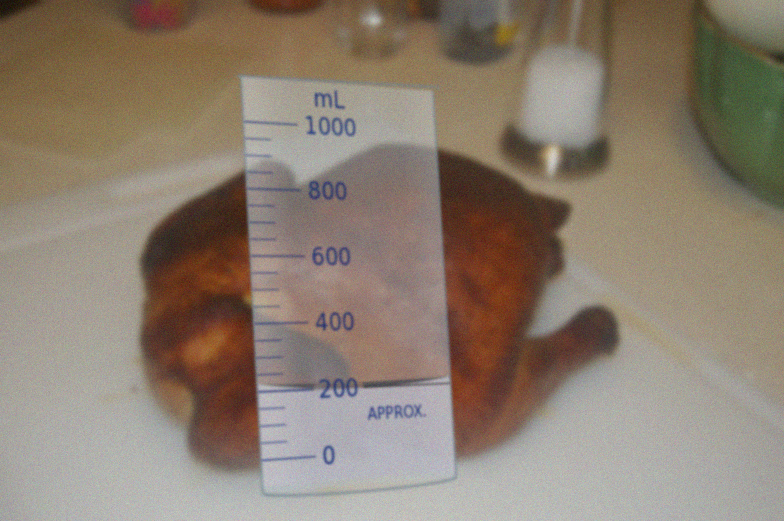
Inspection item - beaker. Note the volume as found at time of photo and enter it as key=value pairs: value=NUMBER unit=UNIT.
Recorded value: value=200 unit=mL
